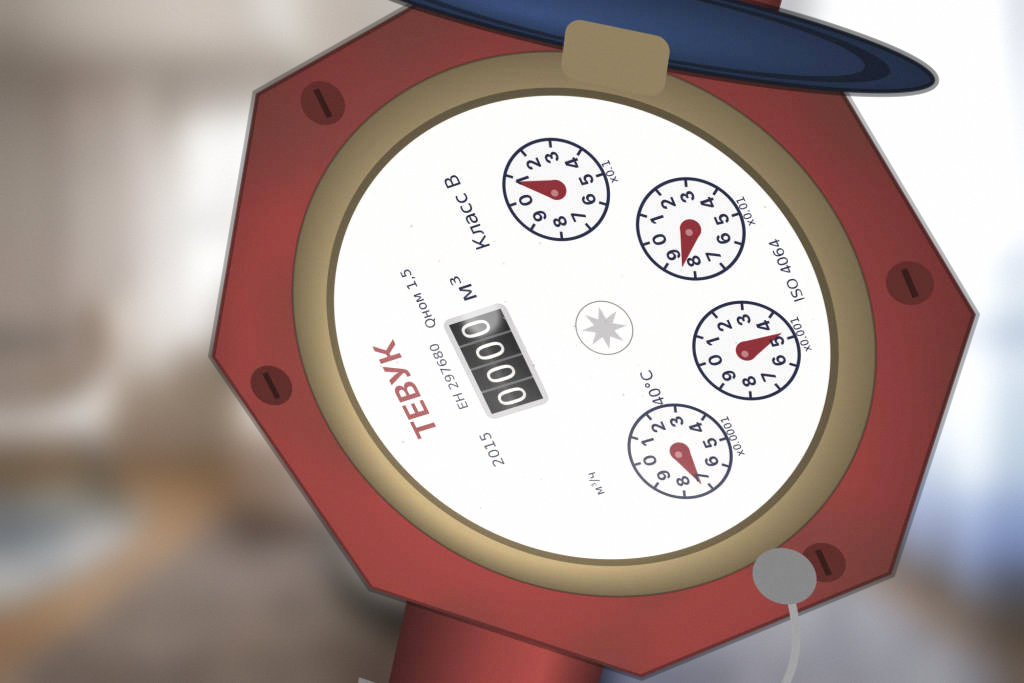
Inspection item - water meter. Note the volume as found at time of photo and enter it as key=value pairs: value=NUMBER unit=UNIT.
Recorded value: value=0.0847 unit=m³
